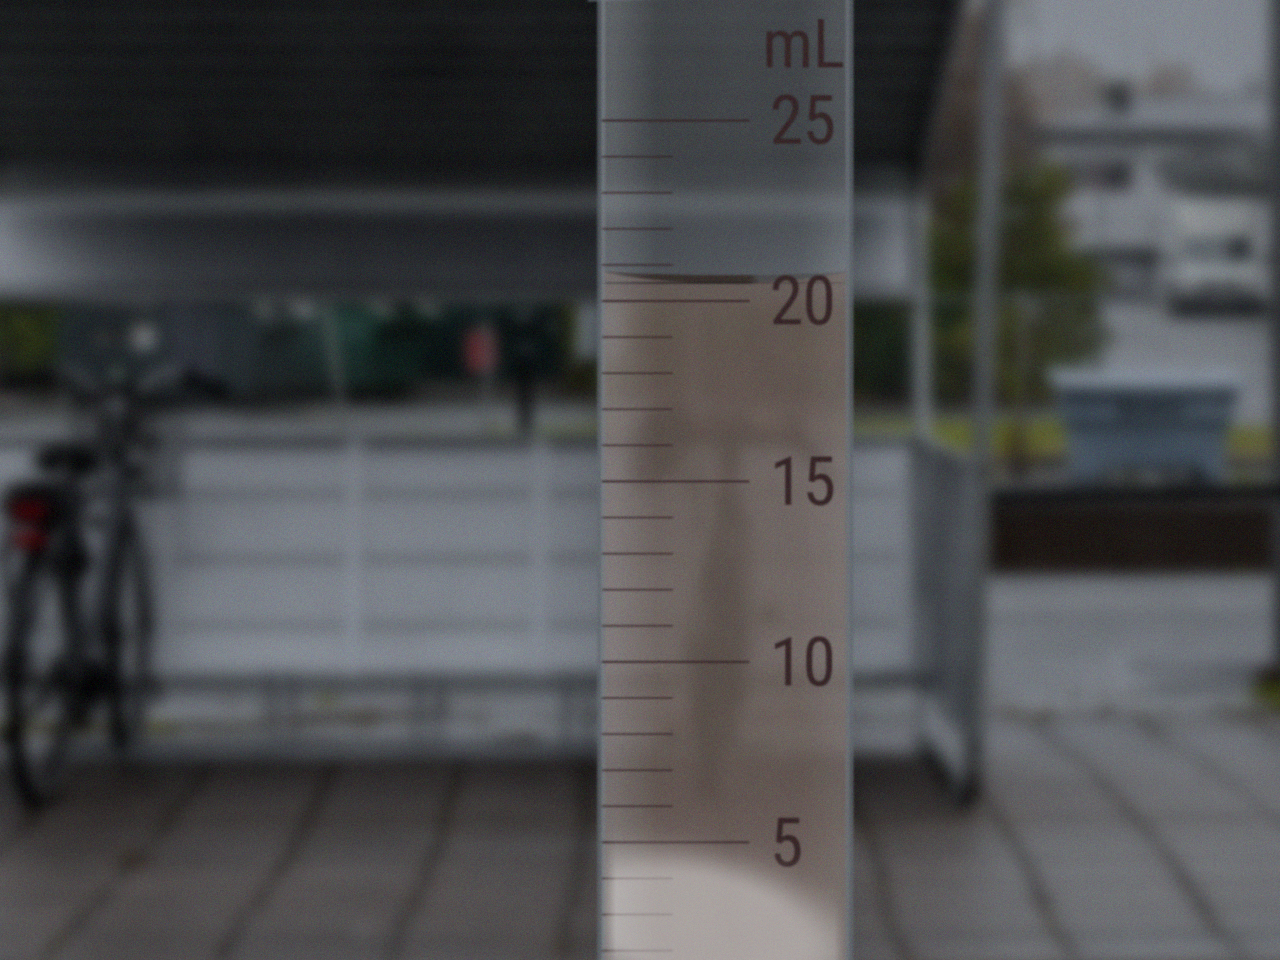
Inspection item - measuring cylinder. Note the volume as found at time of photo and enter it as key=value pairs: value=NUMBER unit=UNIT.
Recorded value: value=20.5 unit=mL
